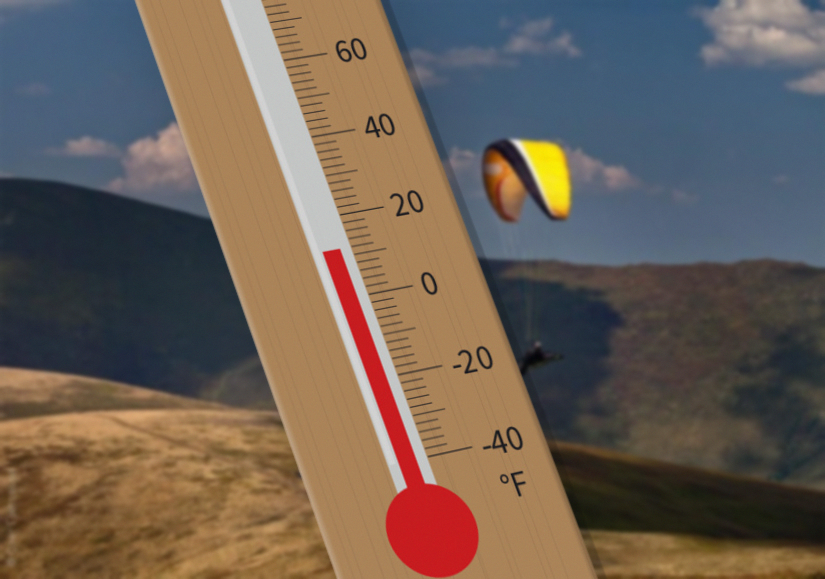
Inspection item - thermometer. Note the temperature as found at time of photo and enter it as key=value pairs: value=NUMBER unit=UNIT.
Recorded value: value=12 unit=°F
